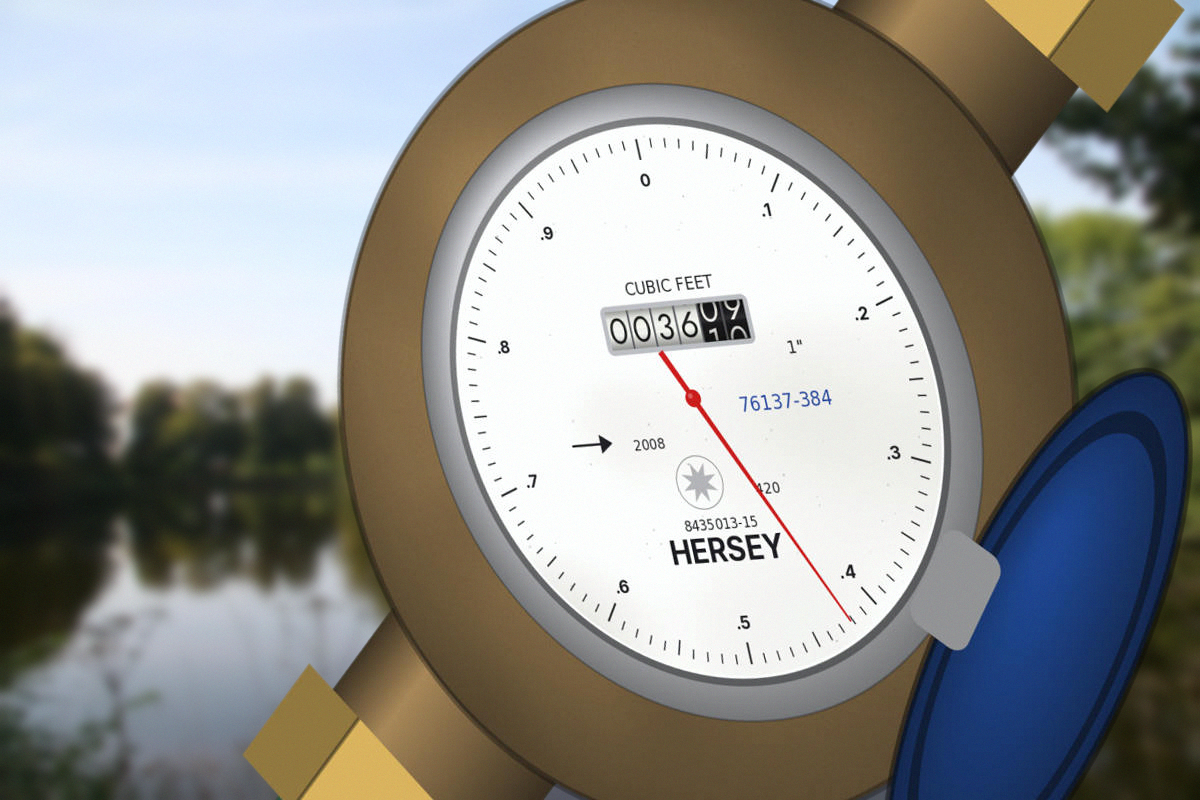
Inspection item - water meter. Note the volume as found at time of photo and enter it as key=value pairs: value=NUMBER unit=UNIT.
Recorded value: value=3609.42 unit=ft³
